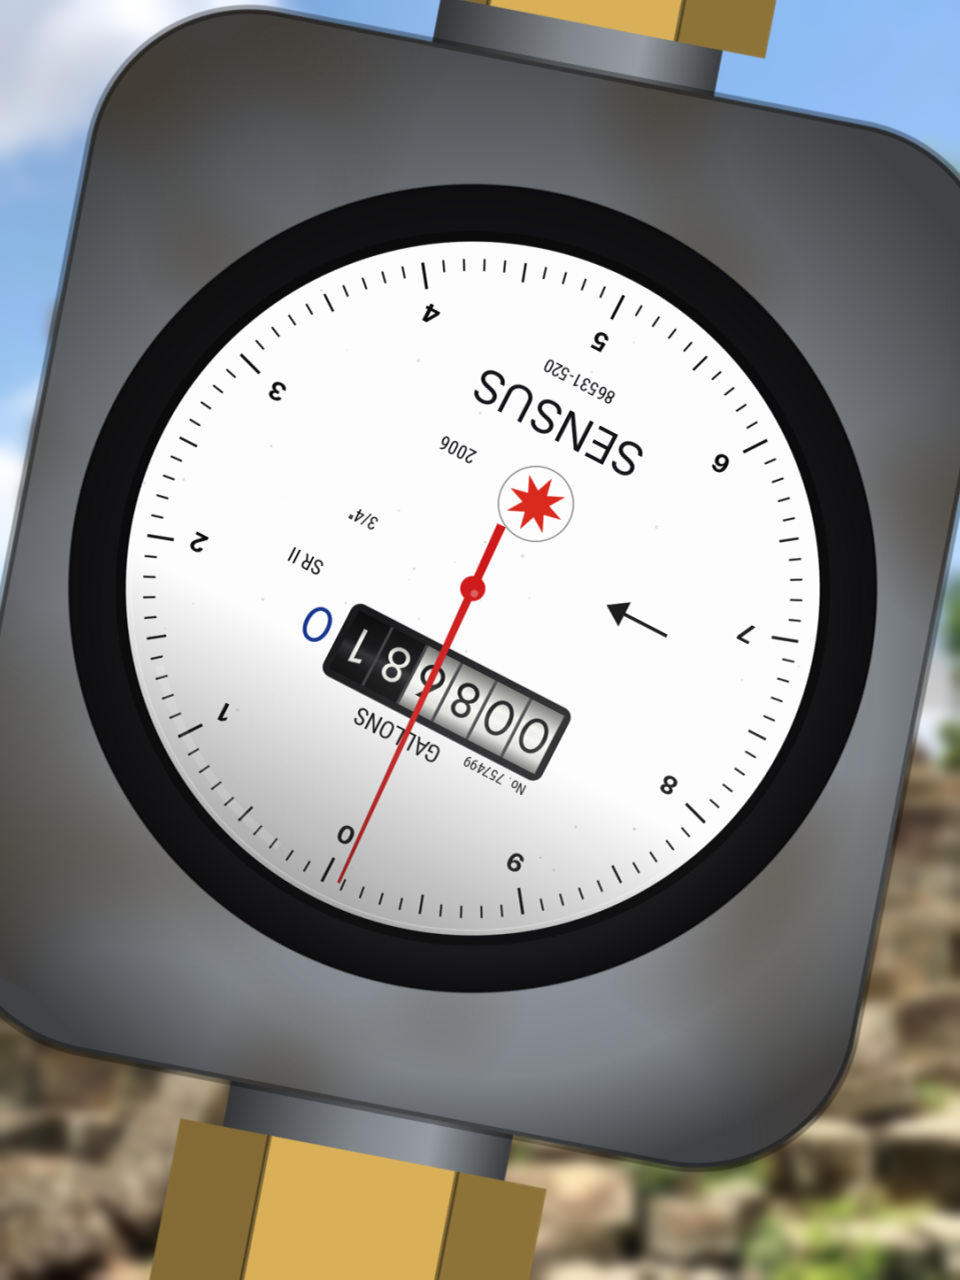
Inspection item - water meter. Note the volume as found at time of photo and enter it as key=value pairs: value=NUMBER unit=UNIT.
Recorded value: value=86809.9 unit=gal
